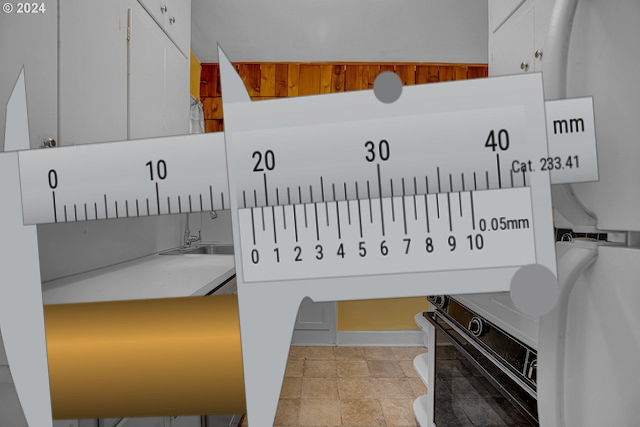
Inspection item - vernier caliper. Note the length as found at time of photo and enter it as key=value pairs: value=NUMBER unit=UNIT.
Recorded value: value=18.6 unit=mm
